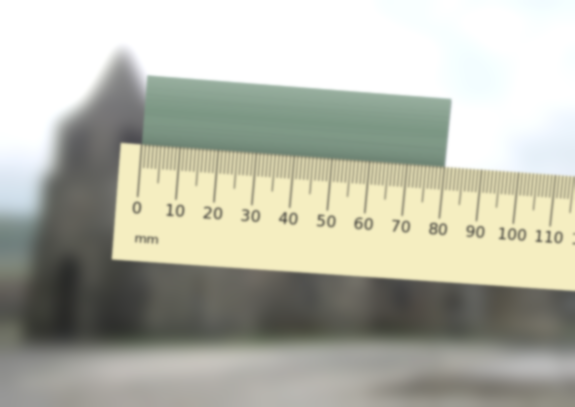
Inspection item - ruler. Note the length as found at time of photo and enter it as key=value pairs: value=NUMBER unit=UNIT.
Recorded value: value=80 unit=mm
